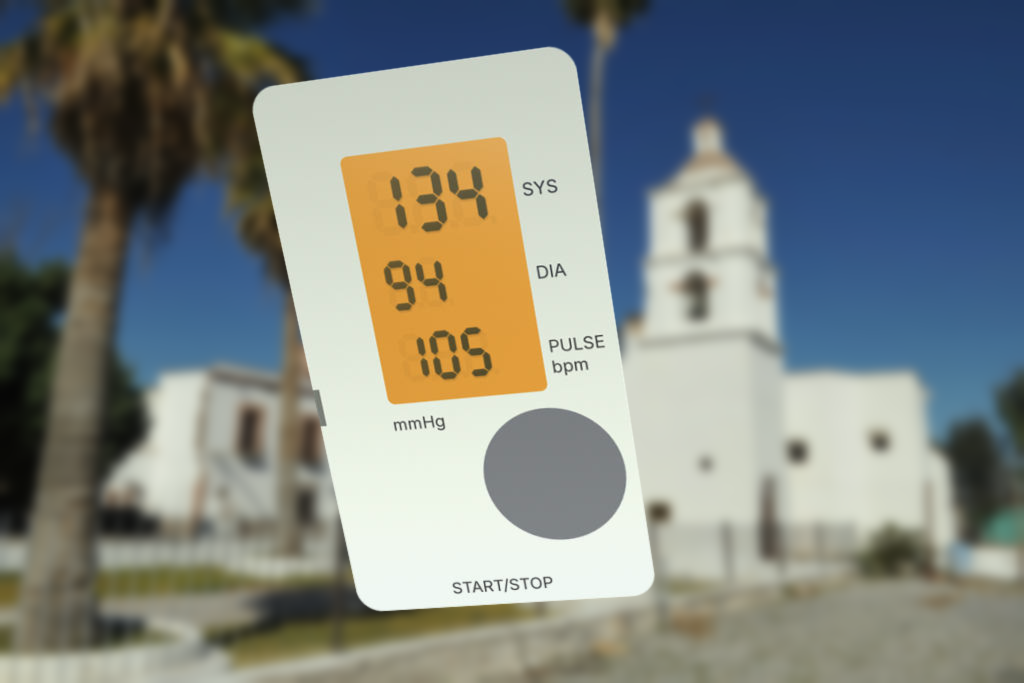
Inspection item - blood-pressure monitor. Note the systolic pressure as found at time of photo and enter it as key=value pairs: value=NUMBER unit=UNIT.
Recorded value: value=134 unit=mmHg
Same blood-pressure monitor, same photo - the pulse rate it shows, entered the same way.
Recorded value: value=105 unit=bpm
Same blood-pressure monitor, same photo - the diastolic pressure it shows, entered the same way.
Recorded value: value=94 unit=mmHg
